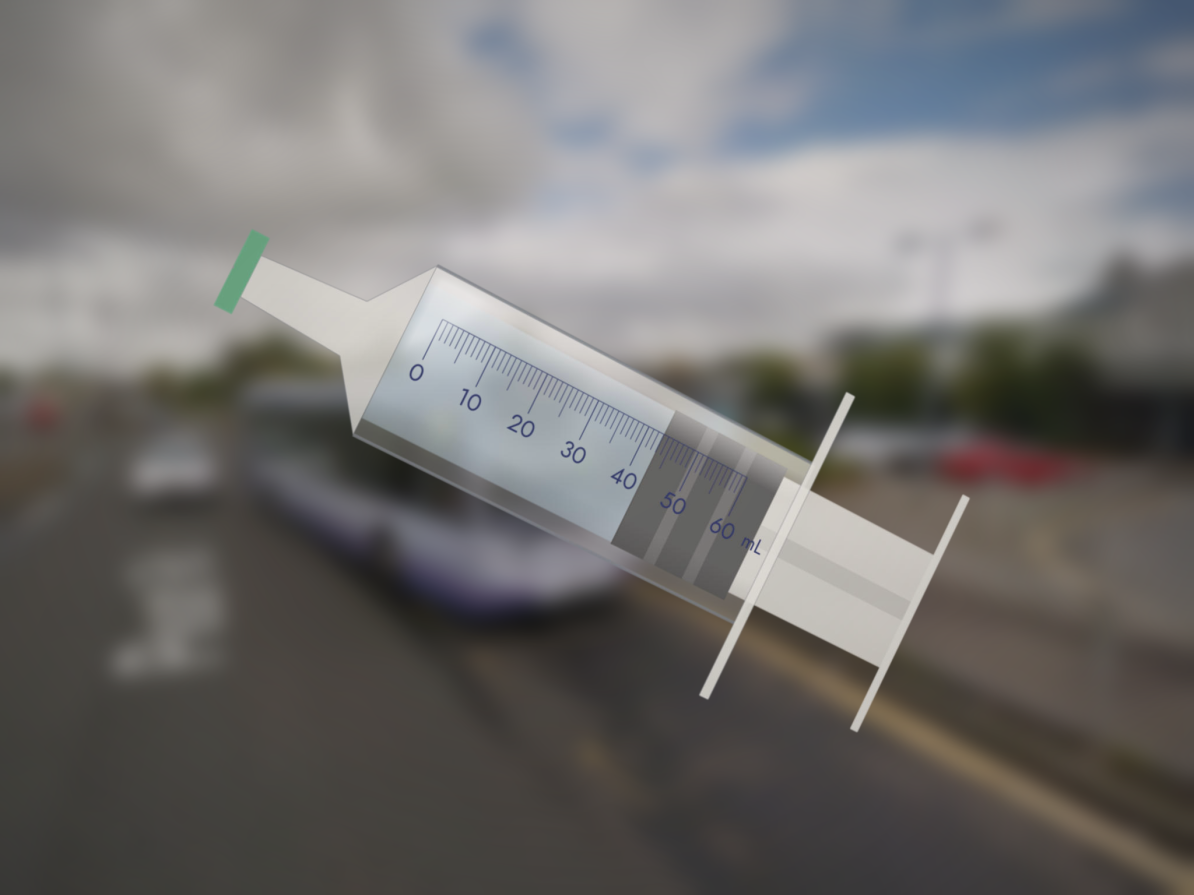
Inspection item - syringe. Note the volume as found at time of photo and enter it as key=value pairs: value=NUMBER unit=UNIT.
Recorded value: value=43 unit=mL
